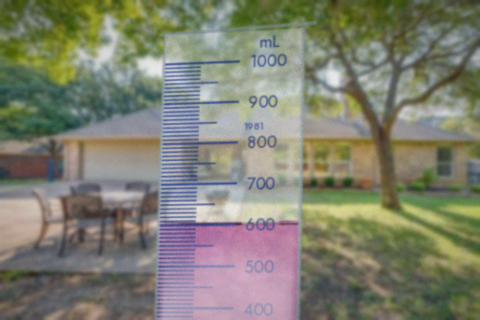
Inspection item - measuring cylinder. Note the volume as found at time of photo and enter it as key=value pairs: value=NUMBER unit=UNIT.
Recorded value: value=600 unit=mL
